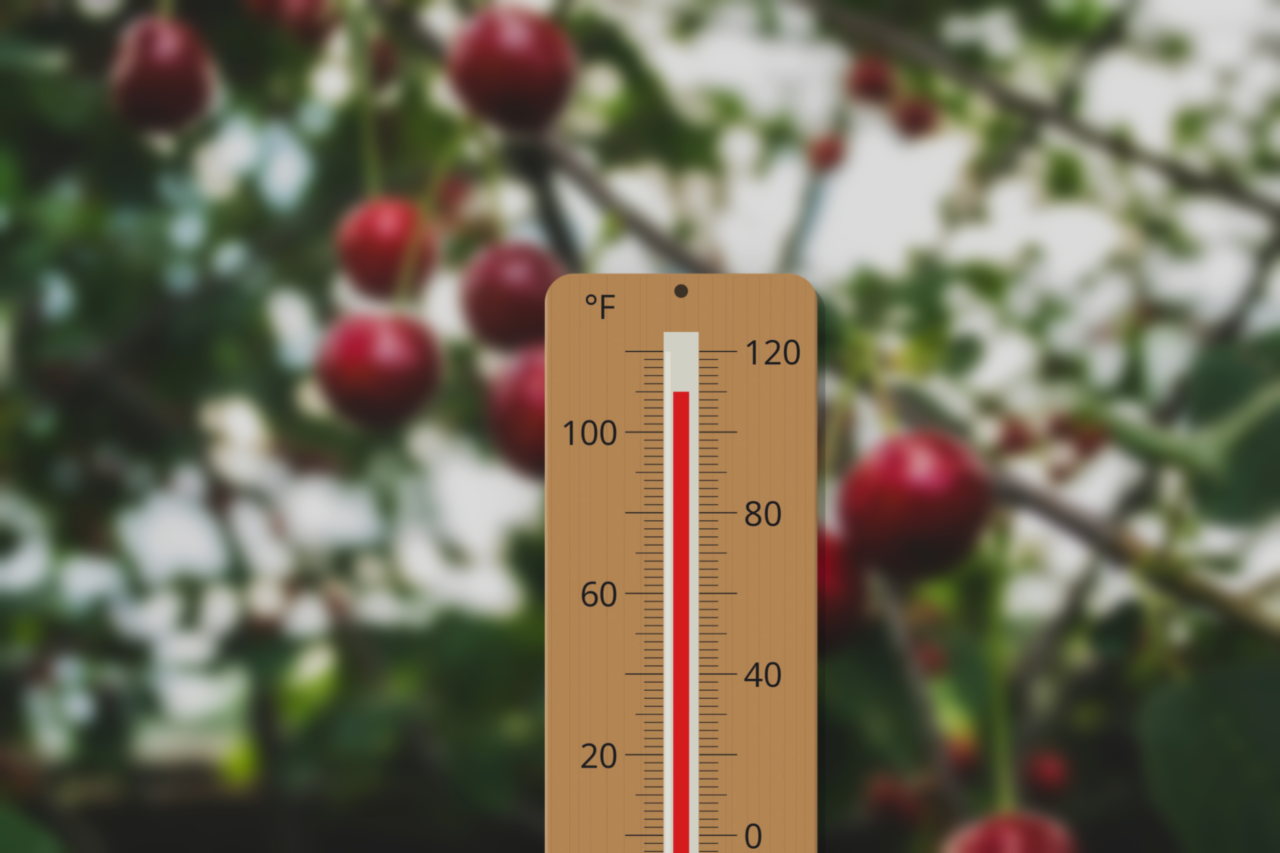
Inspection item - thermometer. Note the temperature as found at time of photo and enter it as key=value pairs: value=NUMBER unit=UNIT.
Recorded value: value=110 unit=°F
